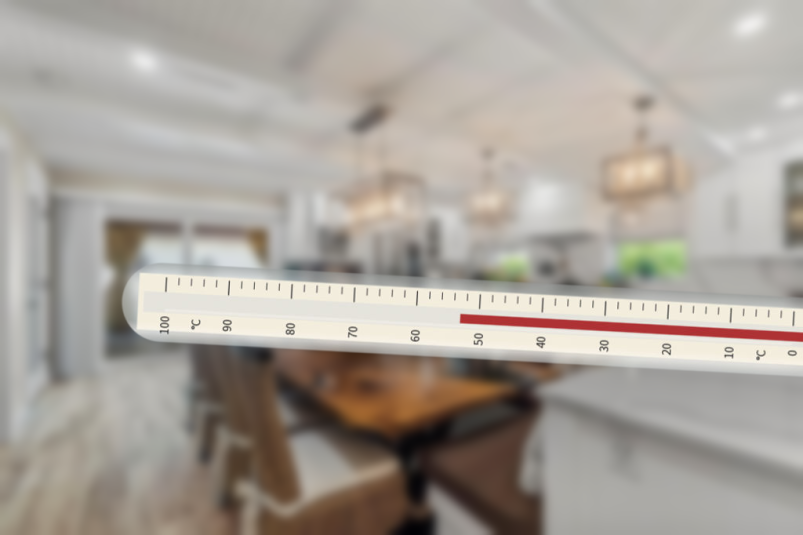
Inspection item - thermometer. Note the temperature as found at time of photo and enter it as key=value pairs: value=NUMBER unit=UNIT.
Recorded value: value=53 unit=°C
